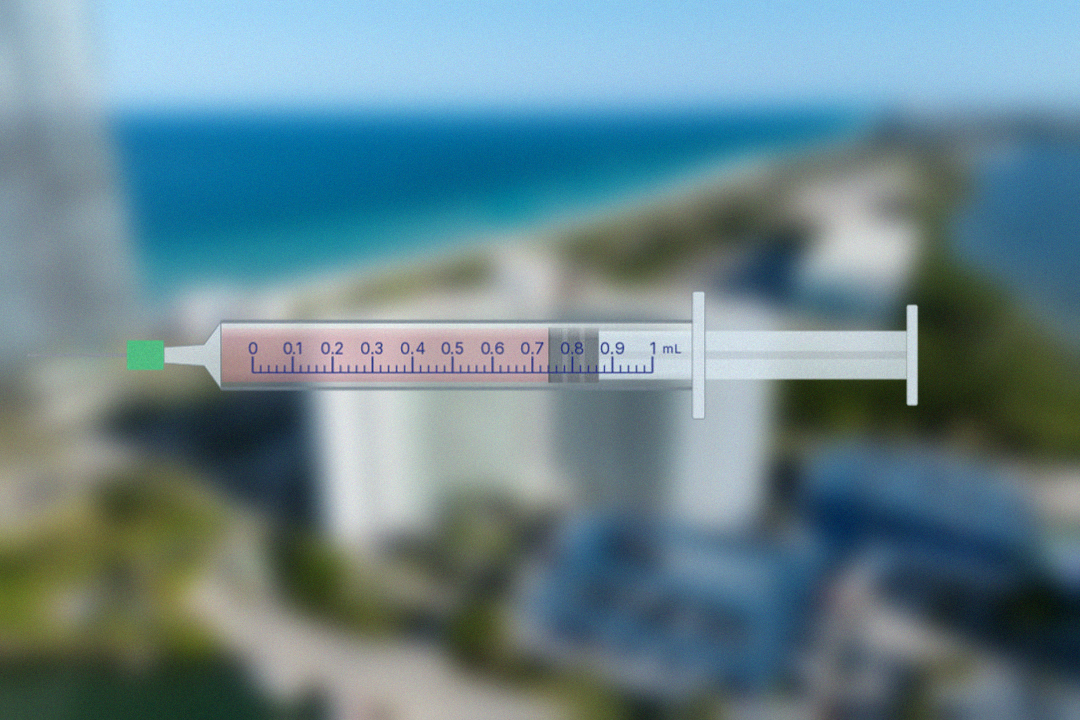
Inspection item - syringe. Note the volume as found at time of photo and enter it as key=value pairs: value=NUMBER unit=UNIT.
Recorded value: value=0.74 unit=mL
